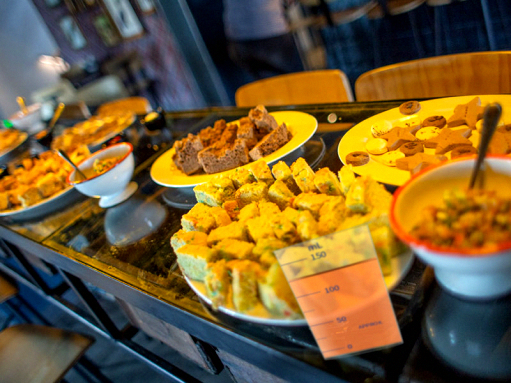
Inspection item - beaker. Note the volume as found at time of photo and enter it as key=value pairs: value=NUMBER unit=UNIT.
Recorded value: value=125 unit=mL
